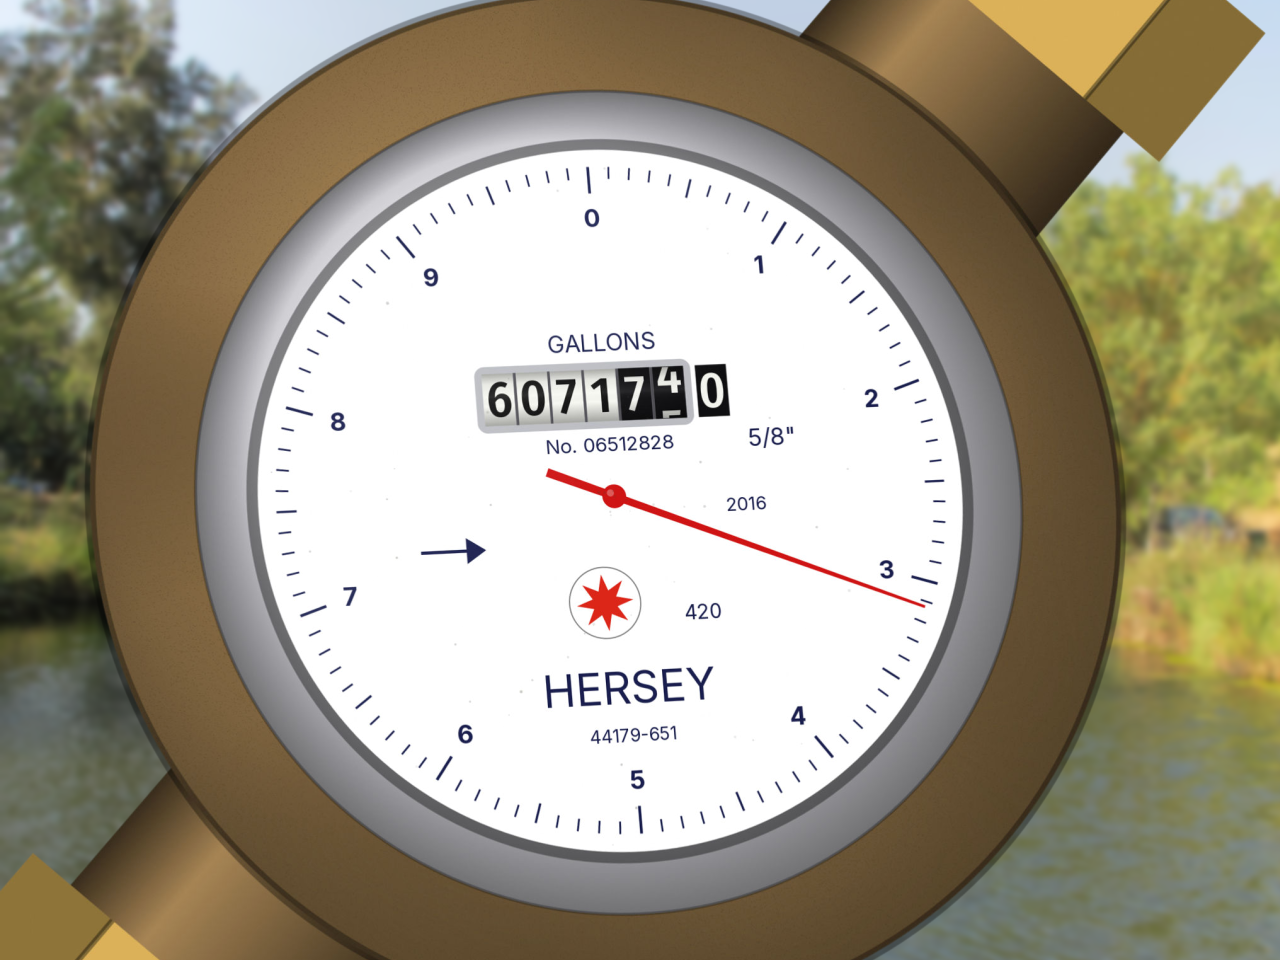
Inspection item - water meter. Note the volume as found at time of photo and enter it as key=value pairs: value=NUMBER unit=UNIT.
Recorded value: value=6071743.1 unit=gal
